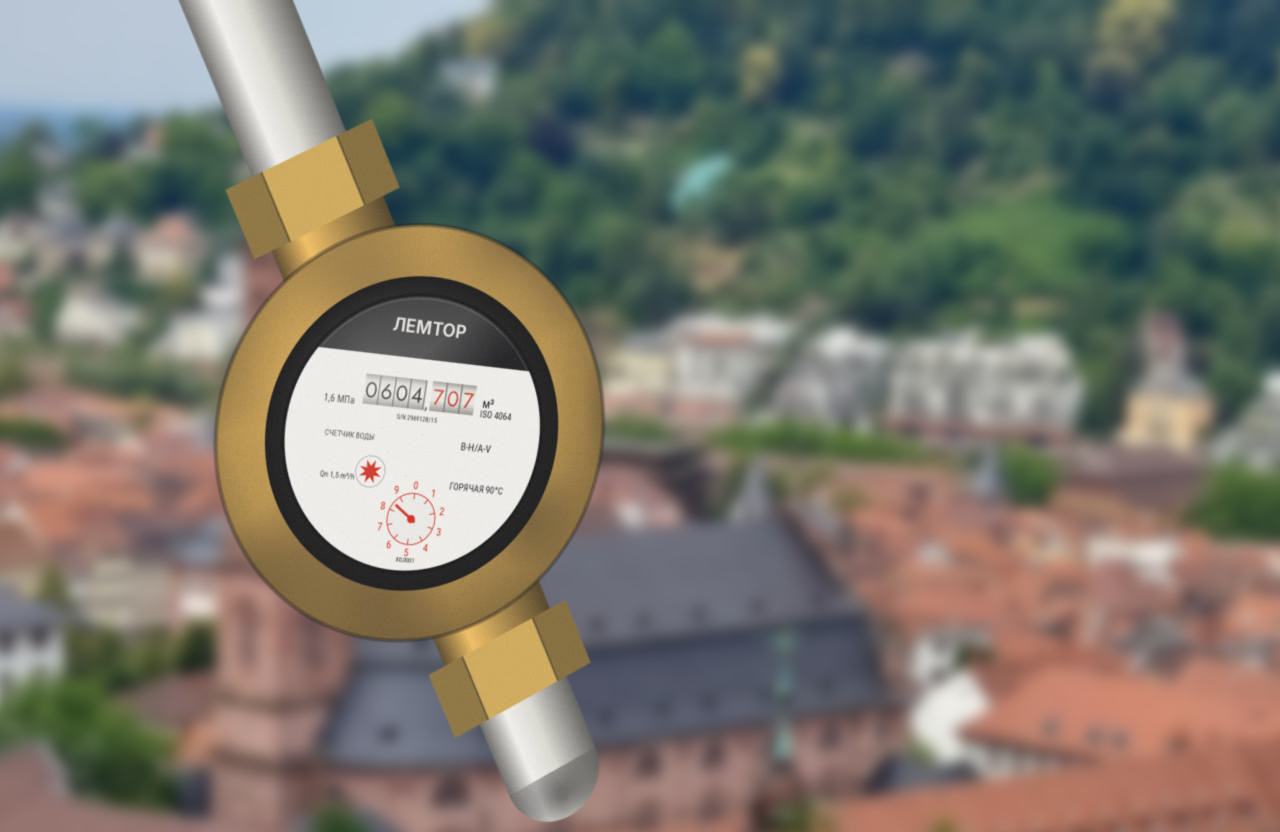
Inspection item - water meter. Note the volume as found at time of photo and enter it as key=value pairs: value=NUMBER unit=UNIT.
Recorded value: value=604.7078 unit=m³
